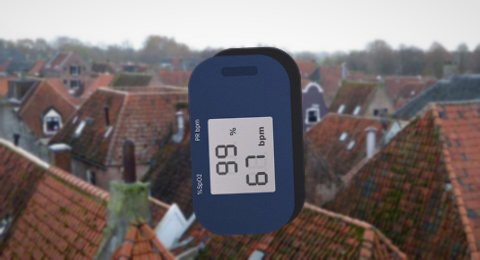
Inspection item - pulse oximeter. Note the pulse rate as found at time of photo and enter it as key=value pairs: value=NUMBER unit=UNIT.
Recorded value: value=67 unit=bpm
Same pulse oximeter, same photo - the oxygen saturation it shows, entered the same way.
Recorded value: value=99 unit=%
